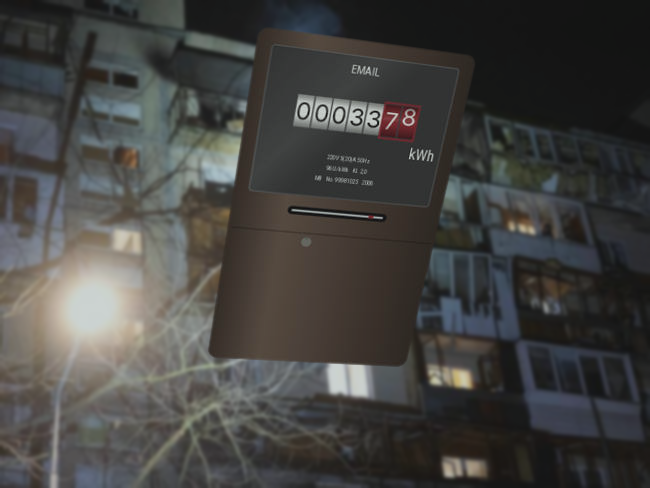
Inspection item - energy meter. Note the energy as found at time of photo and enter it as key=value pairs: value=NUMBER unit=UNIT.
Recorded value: value=33.78 unit=kWh
